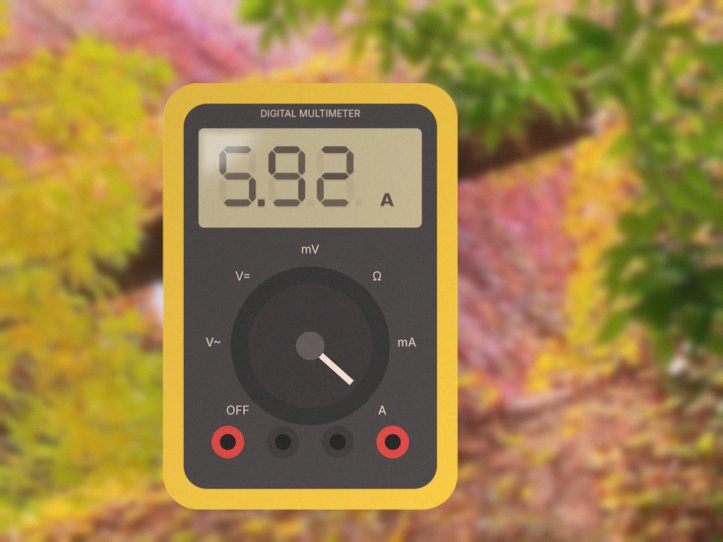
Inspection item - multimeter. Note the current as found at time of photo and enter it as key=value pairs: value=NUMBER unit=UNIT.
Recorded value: value=5.92 unit=A
